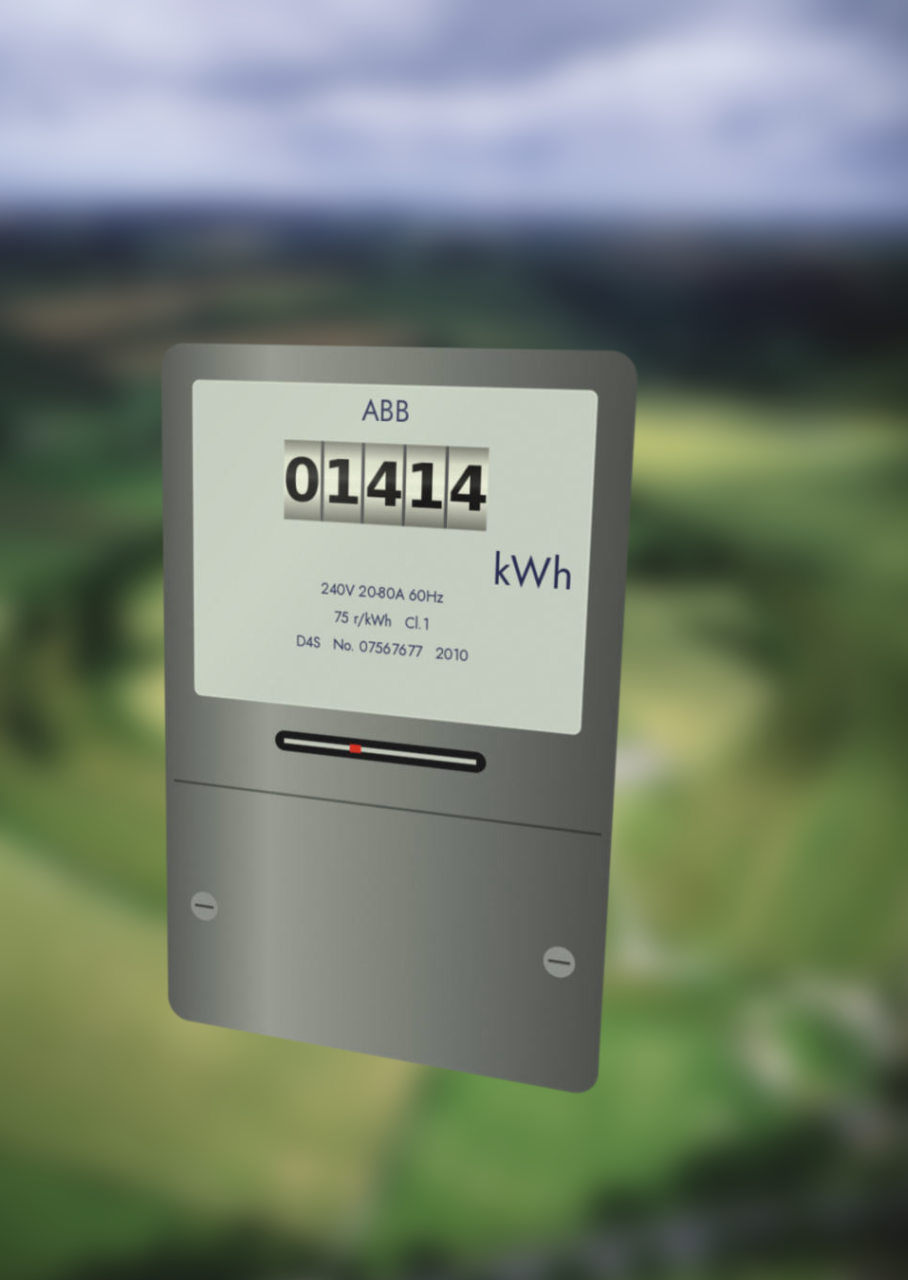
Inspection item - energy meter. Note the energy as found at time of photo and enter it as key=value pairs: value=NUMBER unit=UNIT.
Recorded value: value=1414 unit=kWh
